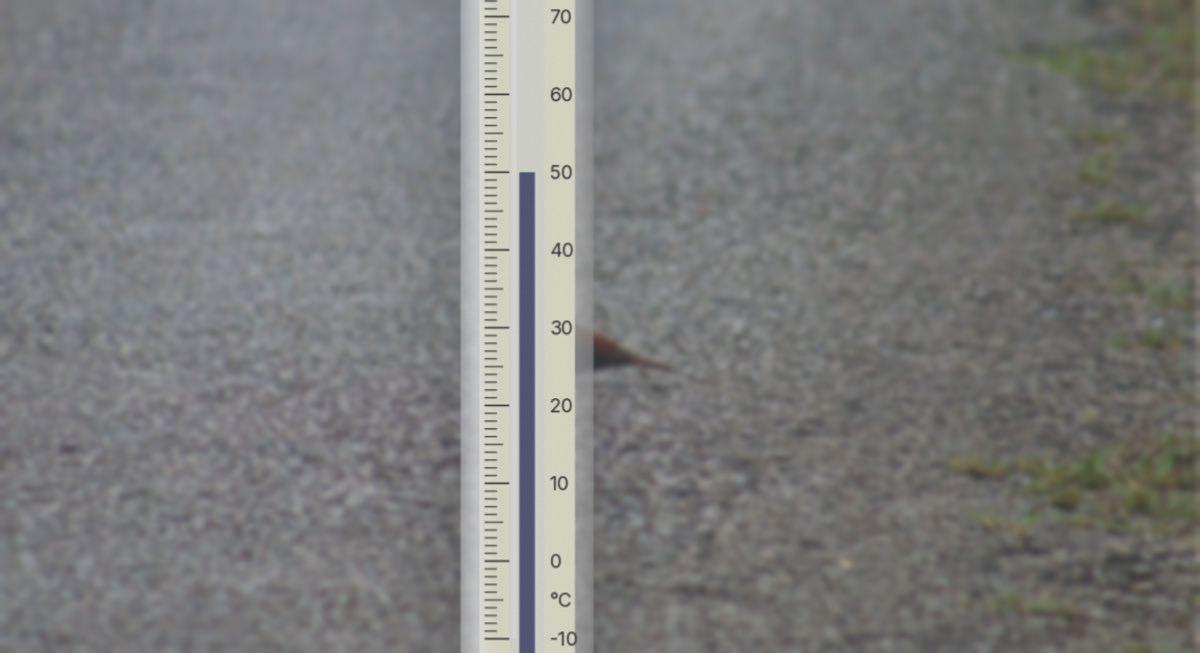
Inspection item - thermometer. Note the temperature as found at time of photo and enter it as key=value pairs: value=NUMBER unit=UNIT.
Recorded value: value=50 unit=°C
